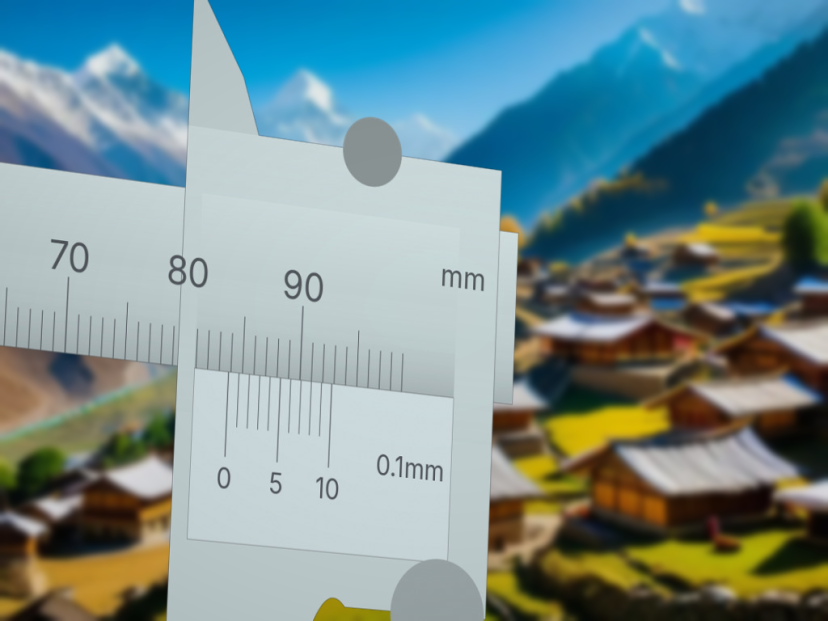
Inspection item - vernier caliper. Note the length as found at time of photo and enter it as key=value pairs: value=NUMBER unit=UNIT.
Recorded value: value=83.8 unit=mm
